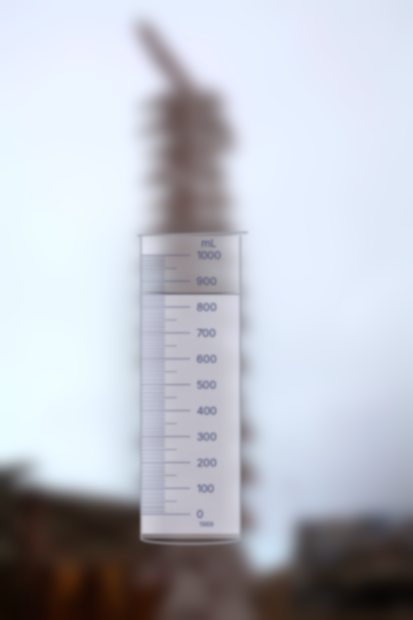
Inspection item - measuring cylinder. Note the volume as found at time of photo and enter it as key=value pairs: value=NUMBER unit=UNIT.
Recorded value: value=850 unit=mL
